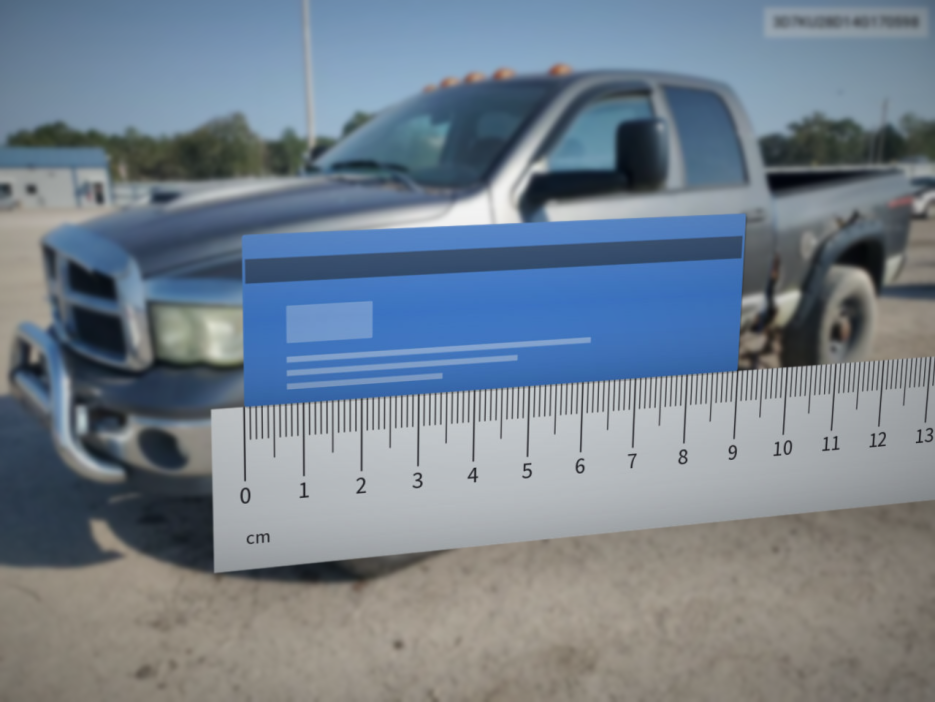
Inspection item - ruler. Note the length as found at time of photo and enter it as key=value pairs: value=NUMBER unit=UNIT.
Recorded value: value=9 unit=cm
